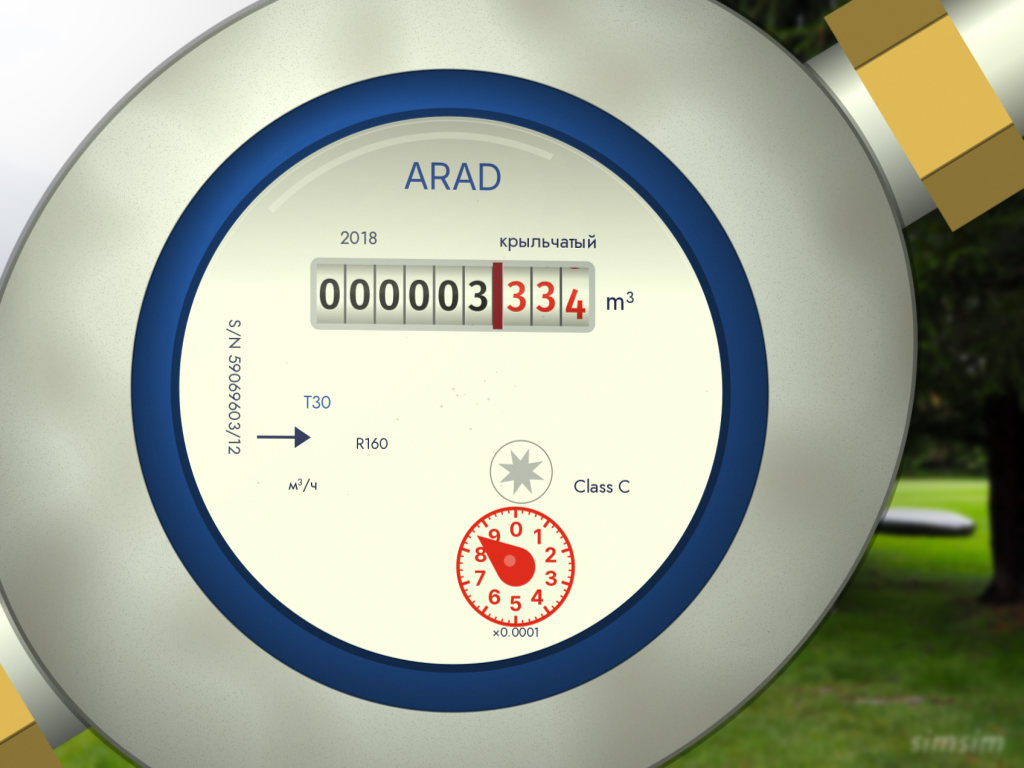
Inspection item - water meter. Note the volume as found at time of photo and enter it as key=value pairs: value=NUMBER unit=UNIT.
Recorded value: value=3.3338 unit=m³
